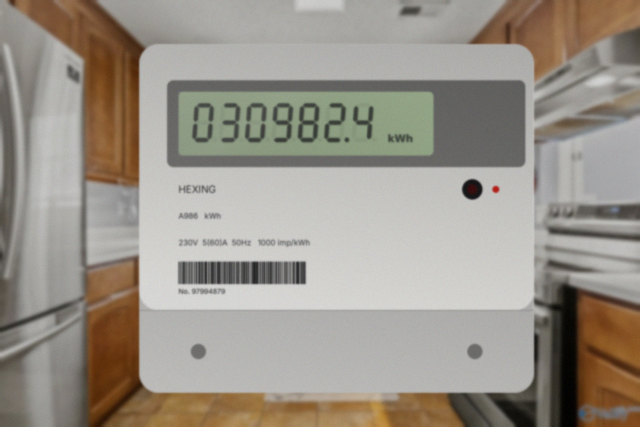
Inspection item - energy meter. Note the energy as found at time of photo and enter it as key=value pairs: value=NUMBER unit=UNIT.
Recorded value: value=30982.4 unit=kWh
